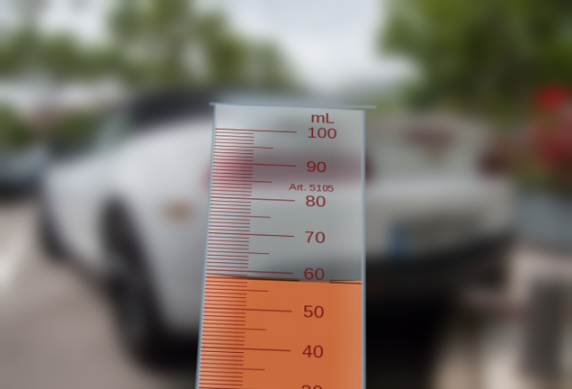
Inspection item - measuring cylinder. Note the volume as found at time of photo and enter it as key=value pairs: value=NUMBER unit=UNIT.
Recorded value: value=58 unit=mL
